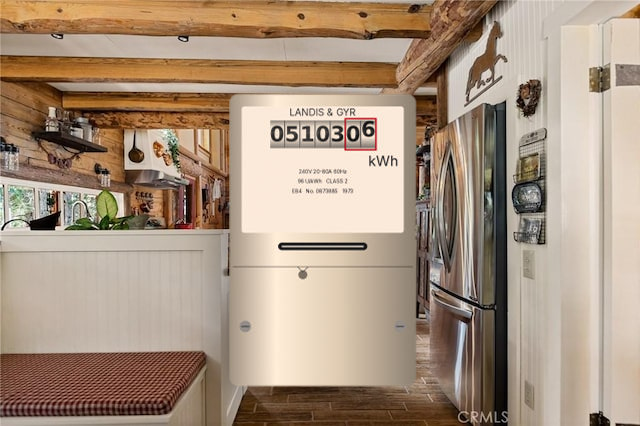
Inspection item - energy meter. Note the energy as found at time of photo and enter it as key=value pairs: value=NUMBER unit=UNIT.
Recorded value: value=5103.06 unit=kWh
